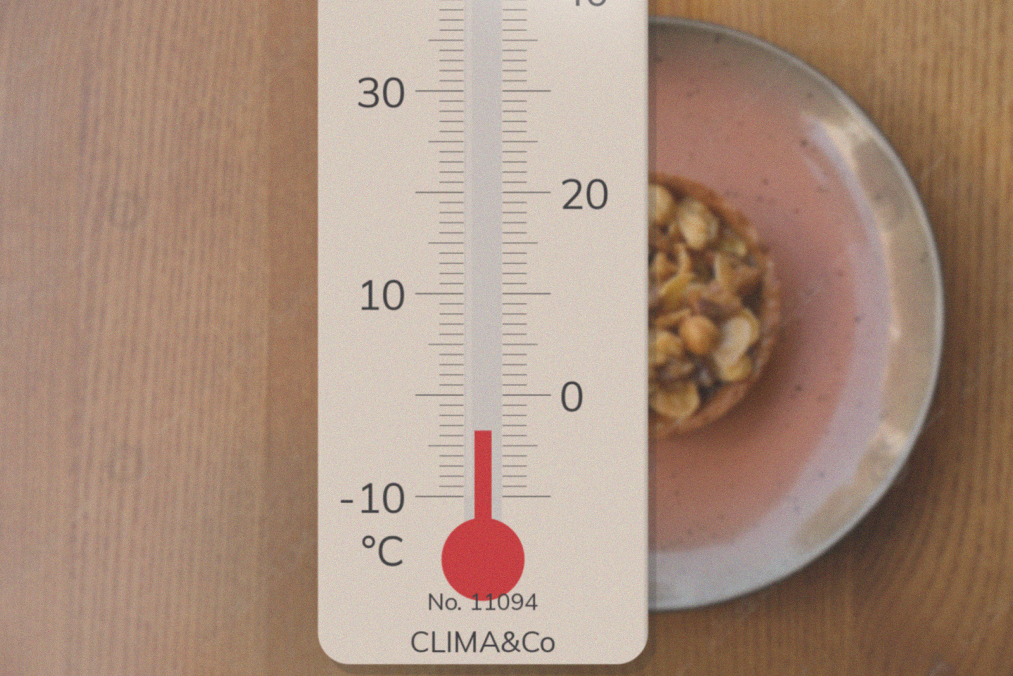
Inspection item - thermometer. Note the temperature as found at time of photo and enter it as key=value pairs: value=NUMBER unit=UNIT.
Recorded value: value=-3.5 unit=°C
